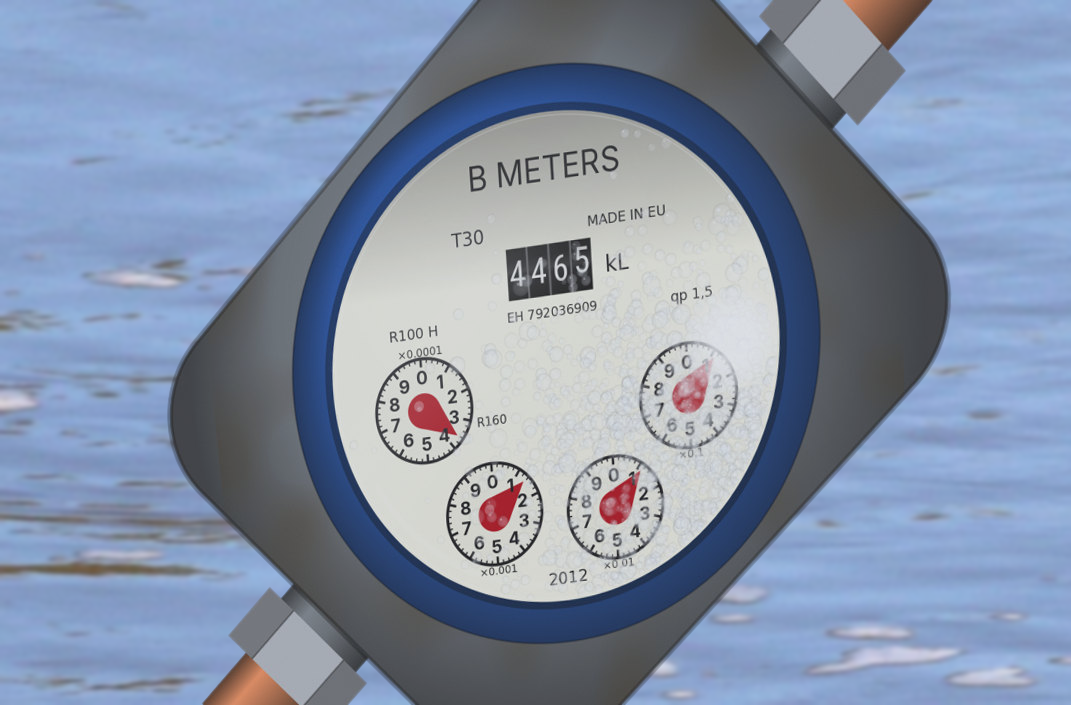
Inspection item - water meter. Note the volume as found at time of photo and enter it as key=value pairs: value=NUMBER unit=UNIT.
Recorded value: value=4465.1113 unit=kL
